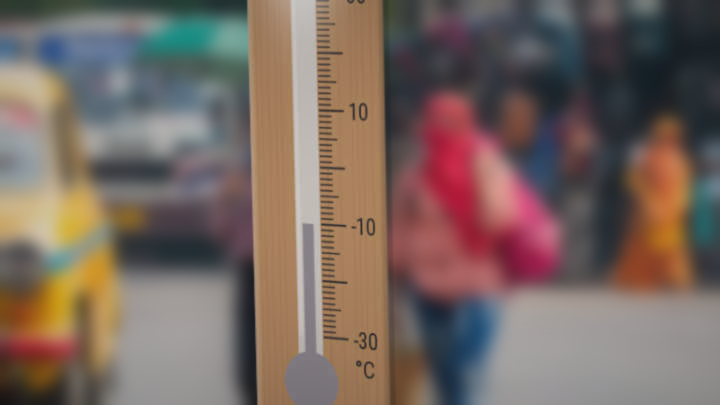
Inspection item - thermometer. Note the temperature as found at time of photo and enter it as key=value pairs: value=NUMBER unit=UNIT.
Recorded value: value=-10 unit=°C
